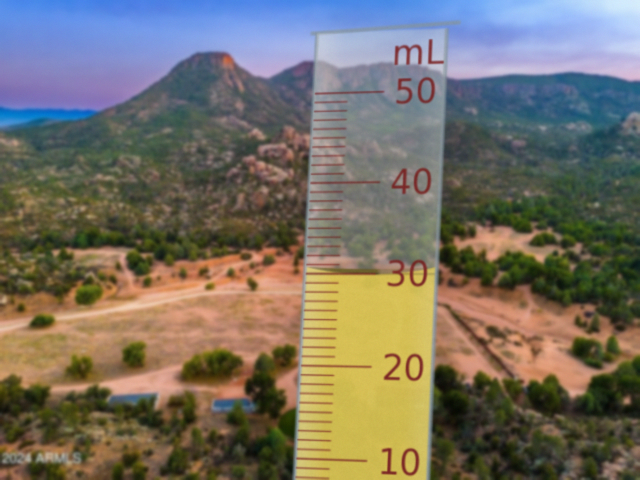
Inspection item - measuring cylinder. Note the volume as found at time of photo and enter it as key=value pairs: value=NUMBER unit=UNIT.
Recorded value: value=30 unit=mL
